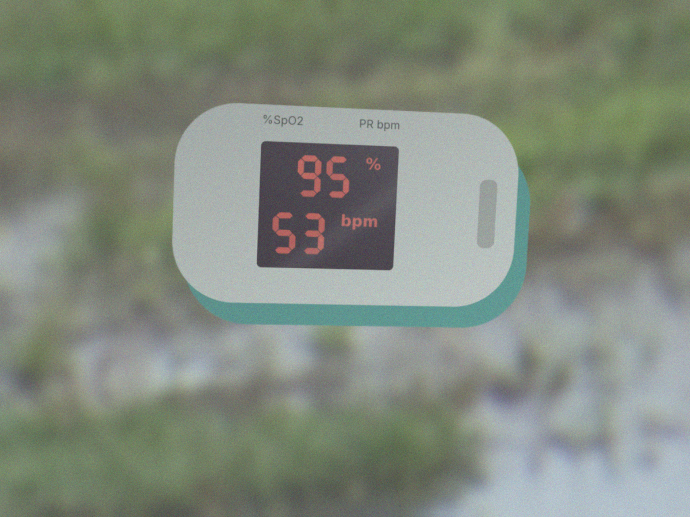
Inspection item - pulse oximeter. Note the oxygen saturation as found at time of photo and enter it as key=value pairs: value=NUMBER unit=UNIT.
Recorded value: value=95 unit=%
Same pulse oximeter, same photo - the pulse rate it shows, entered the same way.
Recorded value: value=53 unit=bpm
